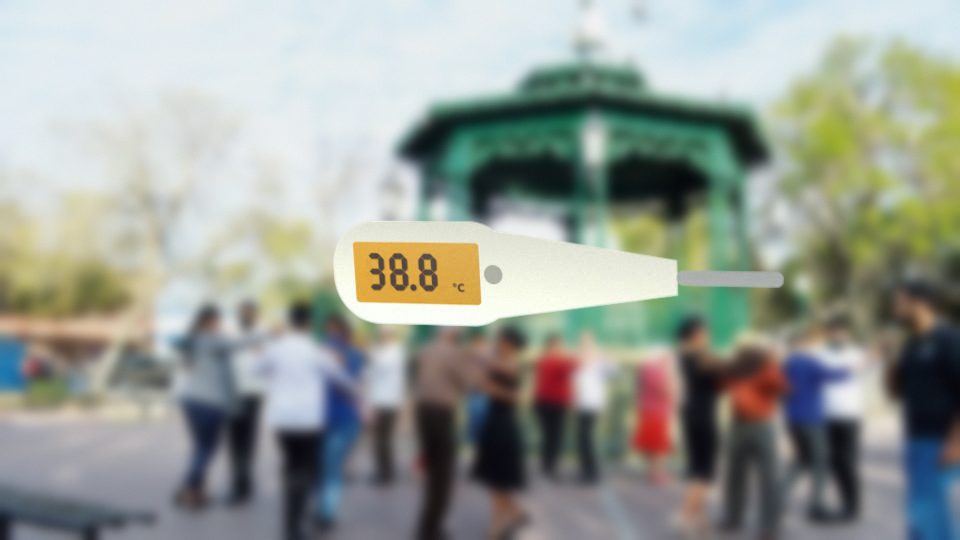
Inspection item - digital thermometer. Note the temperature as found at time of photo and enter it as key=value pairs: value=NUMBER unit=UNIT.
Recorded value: value=38.8 unit=°C
